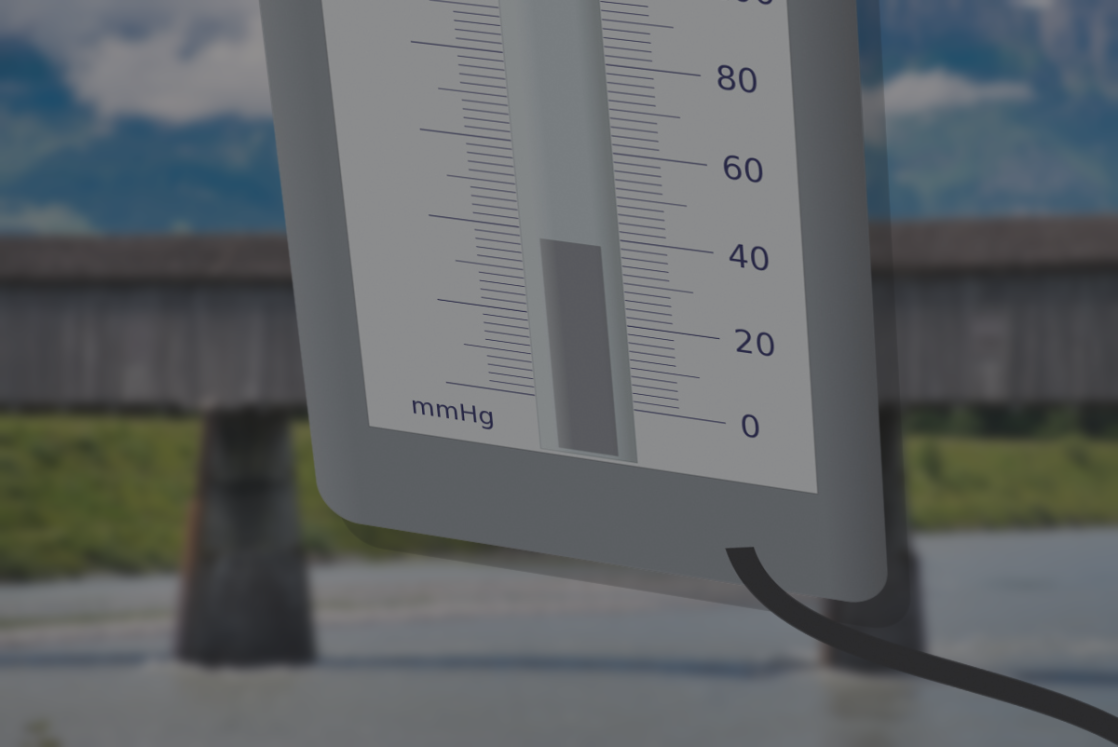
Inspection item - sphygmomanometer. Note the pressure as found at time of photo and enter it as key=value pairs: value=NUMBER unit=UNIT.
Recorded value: value=38 unit=mmHg
